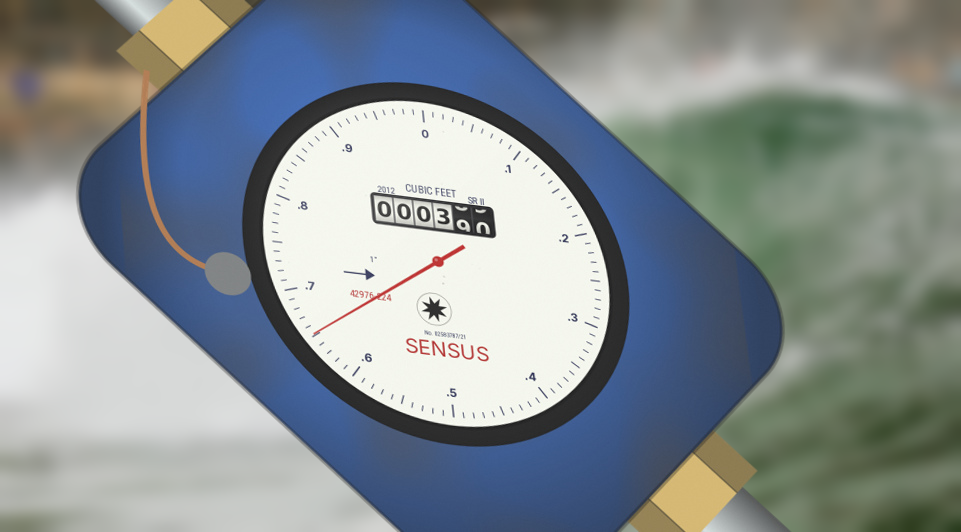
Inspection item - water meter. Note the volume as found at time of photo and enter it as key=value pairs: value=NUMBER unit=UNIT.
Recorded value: value=389.65 unit=ft³
